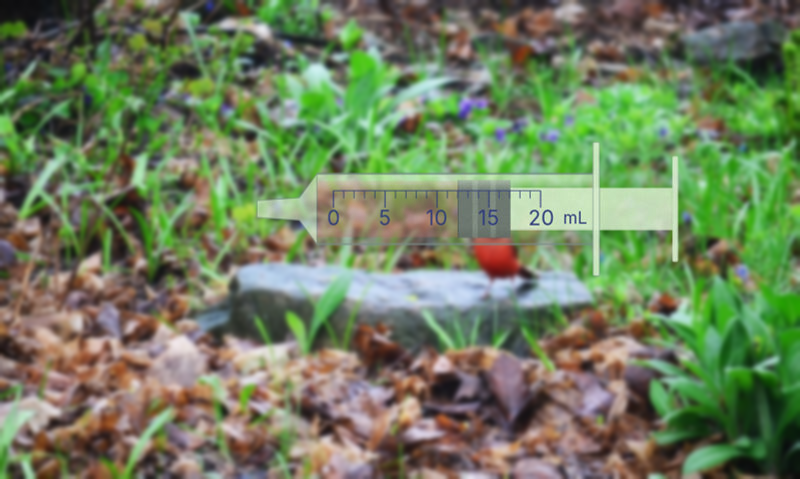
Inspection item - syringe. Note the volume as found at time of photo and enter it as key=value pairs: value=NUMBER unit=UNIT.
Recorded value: value=12 unit=mL
